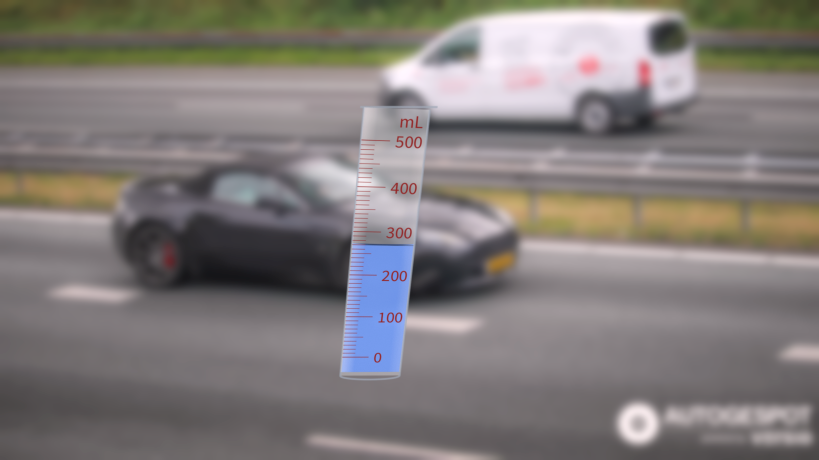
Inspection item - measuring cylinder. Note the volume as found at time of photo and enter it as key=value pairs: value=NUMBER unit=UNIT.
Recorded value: value=270 unit=mL
